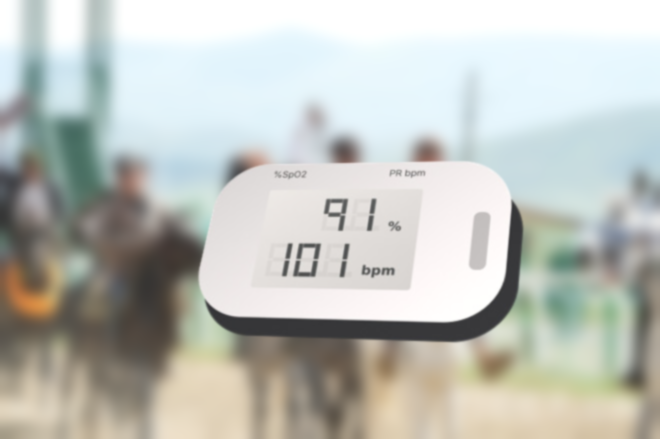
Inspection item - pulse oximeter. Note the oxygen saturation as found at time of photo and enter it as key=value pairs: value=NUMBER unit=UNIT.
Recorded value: value=91 unit=%
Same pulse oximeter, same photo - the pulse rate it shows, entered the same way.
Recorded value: value=101 unit=bpm
